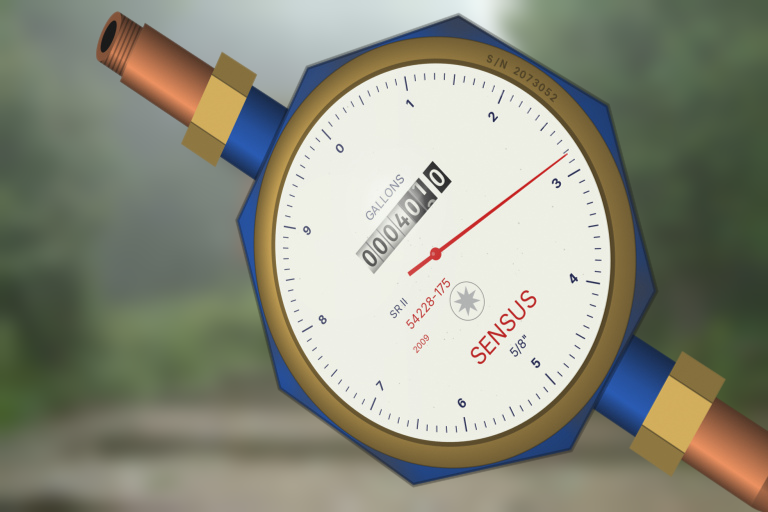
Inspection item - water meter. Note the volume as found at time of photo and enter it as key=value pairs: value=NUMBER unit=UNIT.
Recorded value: value=4012.8 unit=gal
